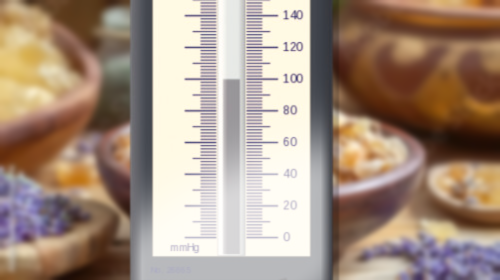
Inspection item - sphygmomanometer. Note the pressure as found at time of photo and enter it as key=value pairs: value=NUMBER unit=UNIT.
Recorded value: value=100 unit=mmHg
